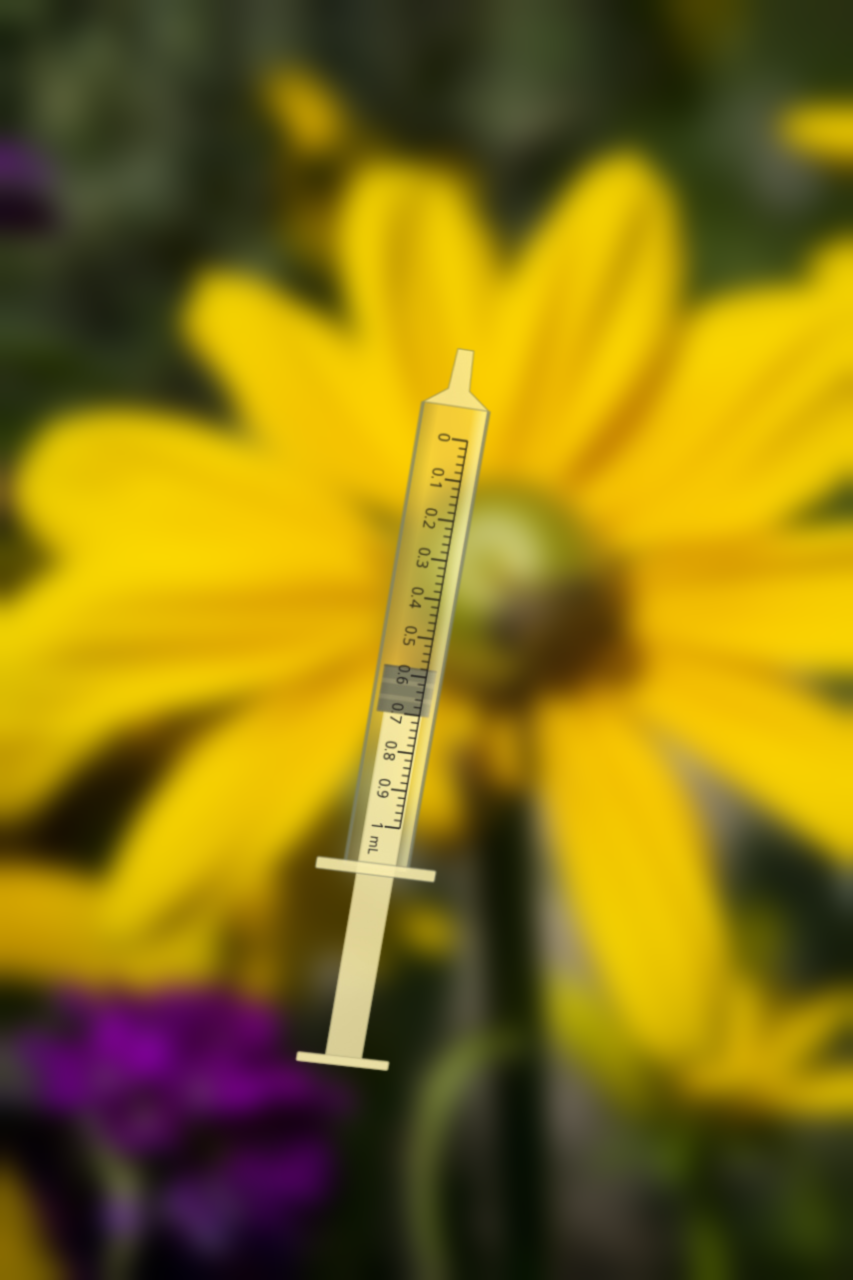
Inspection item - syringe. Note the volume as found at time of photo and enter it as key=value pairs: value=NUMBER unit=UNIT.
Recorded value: value=0.58 unit=mL
